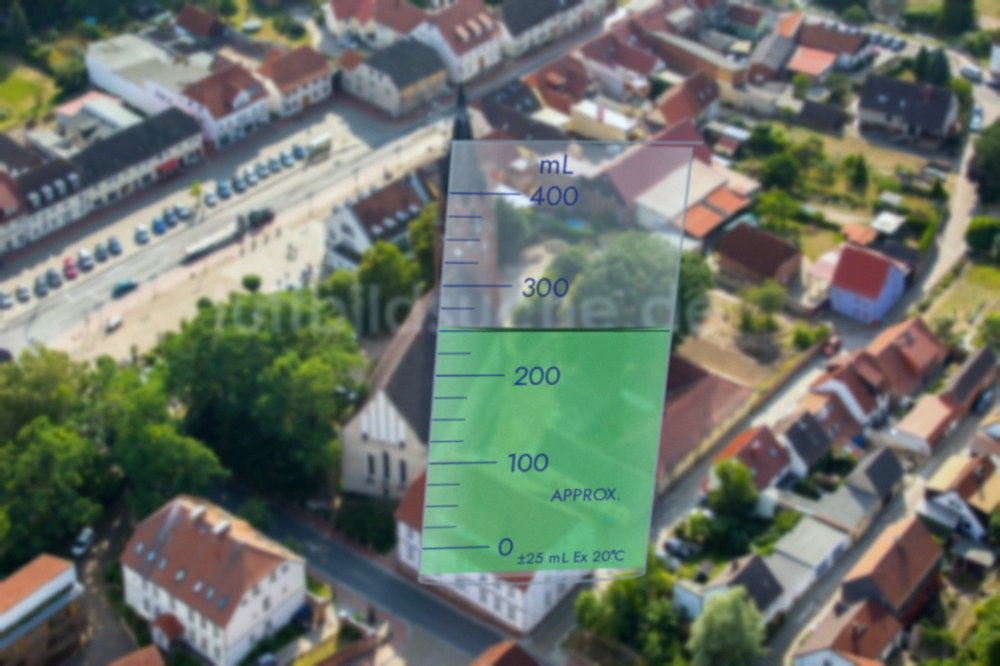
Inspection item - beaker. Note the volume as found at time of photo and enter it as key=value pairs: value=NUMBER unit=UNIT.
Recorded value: value=250 unit=mL
